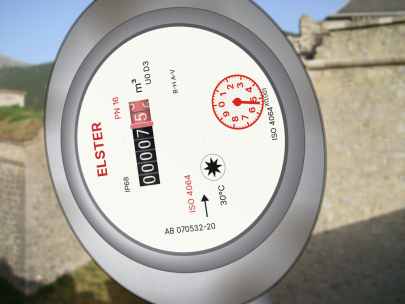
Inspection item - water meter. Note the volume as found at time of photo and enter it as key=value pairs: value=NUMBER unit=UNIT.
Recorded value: value=7.555 unit=m³
